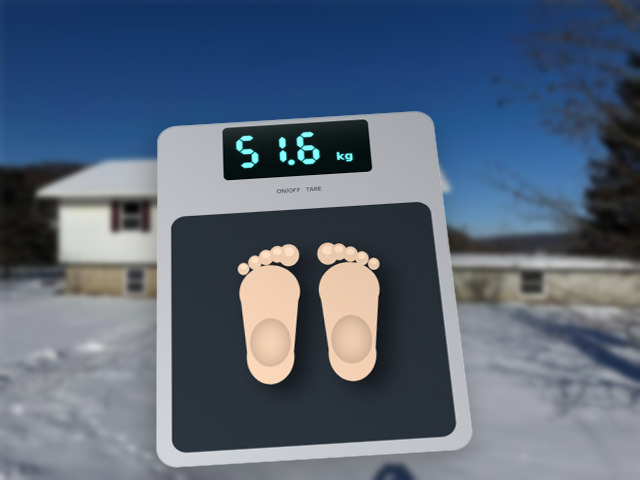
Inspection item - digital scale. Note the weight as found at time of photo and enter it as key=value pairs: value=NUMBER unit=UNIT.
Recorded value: value=51.6 unit=kg
